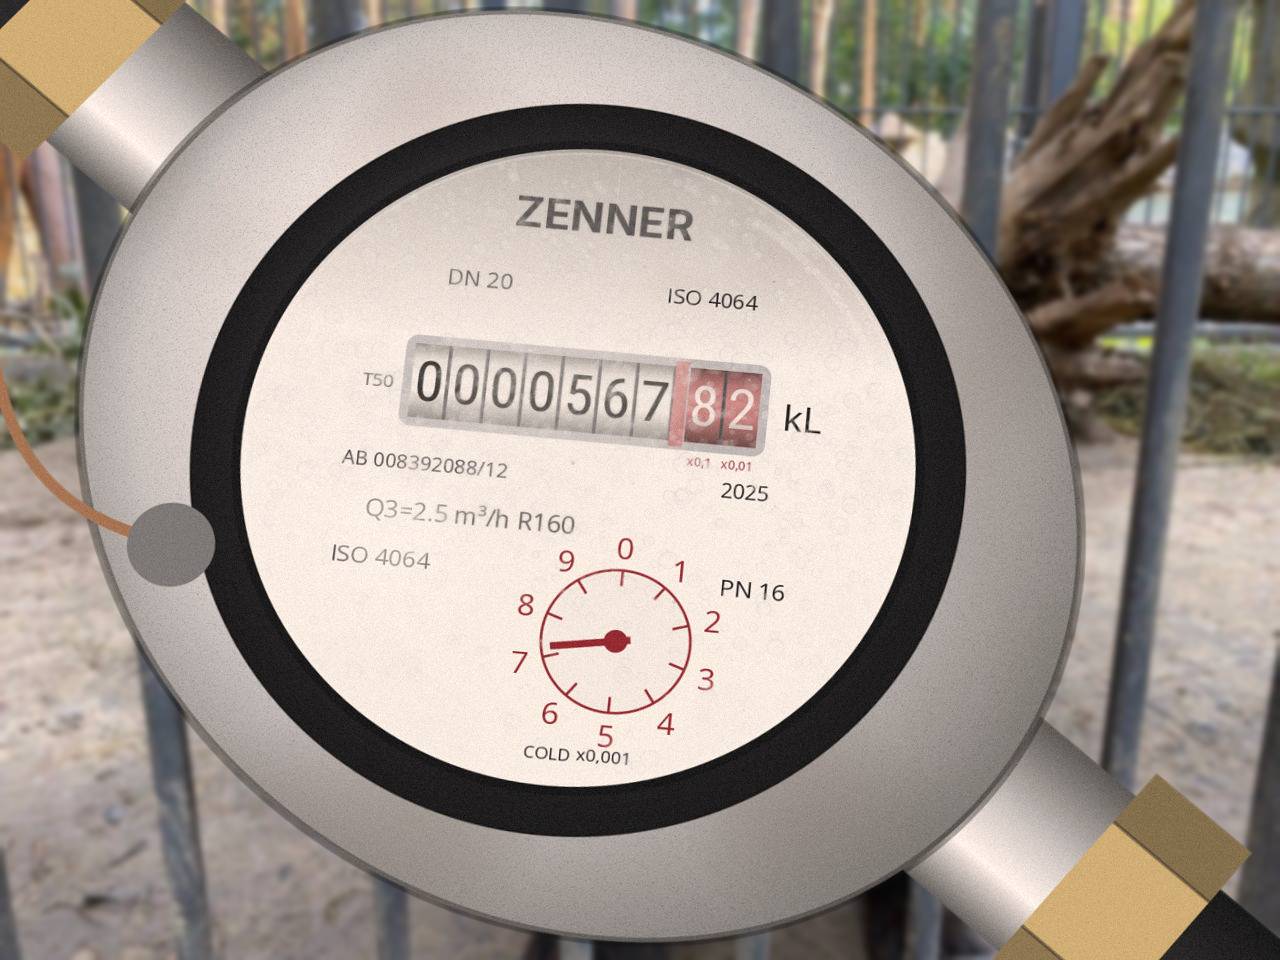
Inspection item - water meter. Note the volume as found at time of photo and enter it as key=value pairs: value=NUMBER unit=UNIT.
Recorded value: value=567.827 unit=kL
